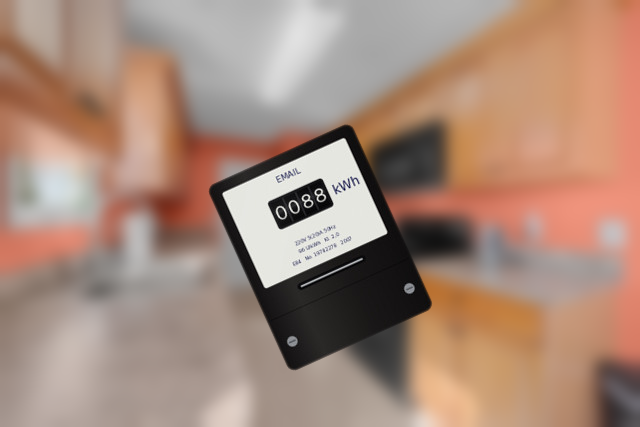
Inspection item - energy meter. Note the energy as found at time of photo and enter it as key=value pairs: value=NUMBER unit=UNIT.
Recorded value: value=88 unit=kWh
